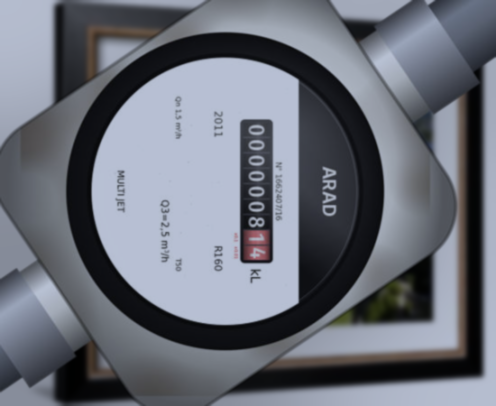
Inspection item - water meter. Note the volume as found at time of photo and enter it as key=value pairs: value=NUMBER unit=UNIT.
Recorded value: value=8.14 unit=kL
